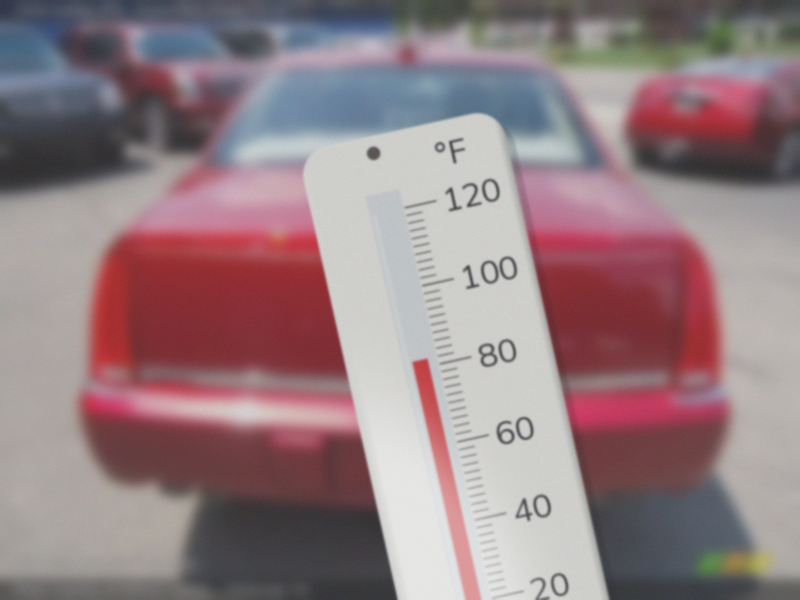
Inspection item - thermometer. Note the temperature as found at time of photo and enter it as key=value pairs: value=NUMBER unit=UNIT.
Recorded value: value=82 unit=°F
